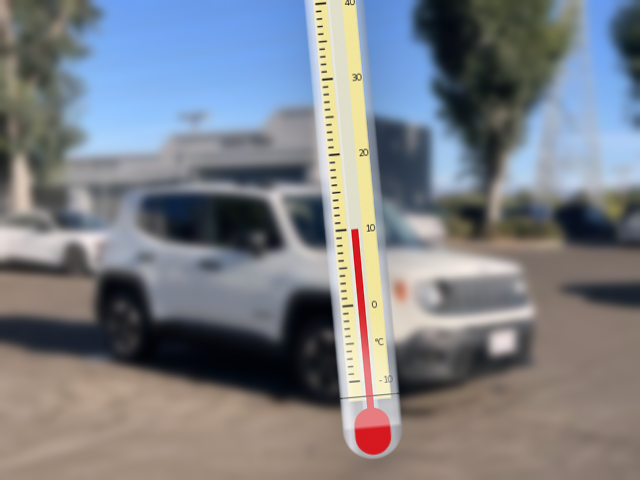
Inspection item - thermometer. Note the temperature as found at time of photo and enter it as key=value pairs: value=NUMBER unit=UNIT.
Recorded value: value=10 unit=°C
